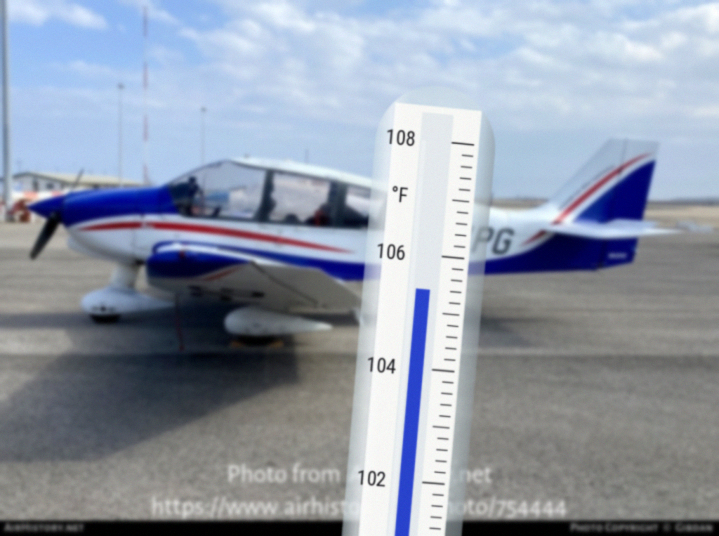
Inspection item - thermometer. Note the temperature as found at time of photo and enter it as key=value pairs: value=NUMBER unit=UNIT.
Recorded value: value=105.4 unit=°F
